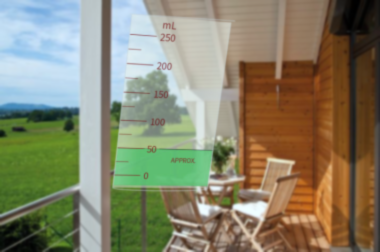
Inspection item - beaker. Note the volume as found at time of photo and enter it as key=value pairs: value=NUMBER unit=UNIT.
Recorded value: value=50 unit=mL
